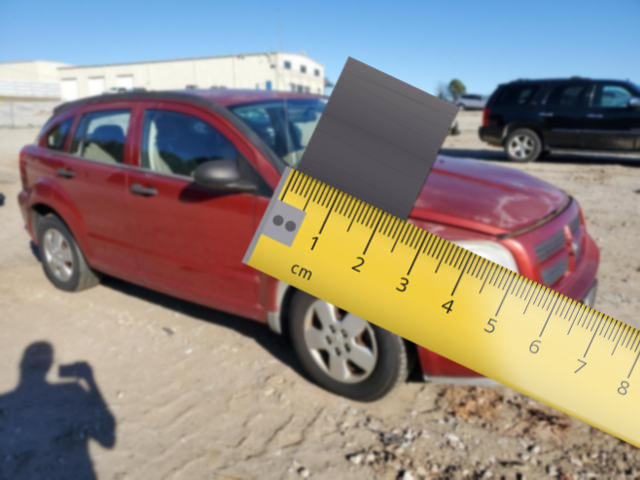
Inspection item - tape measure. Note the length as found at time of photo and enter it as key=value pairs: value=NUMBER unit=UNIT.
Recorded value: value=2.5 unit=cm
